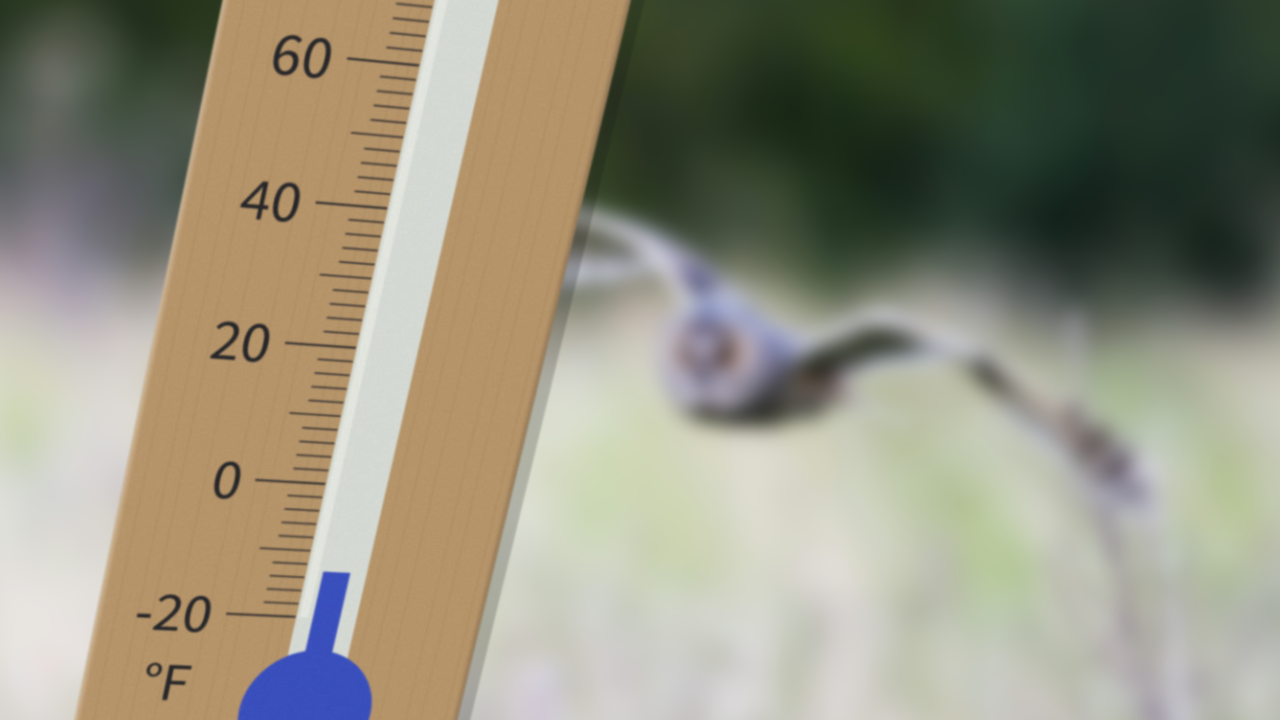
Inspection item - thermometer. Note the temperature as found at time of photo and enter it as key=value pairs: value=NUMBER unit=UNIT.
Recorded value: value=-13 unit=°F
